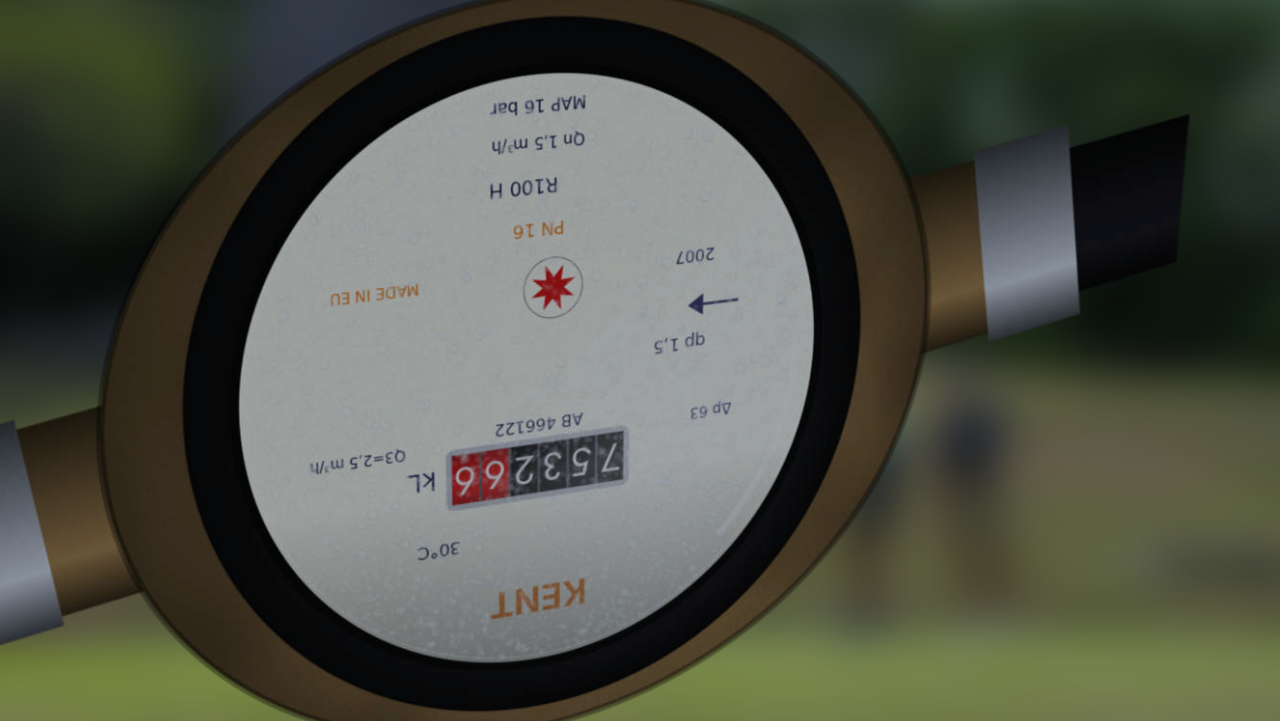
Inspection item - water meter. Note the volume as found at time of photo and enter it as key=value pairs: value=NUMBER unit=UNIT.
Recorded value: value=7532.66 unit=kL
